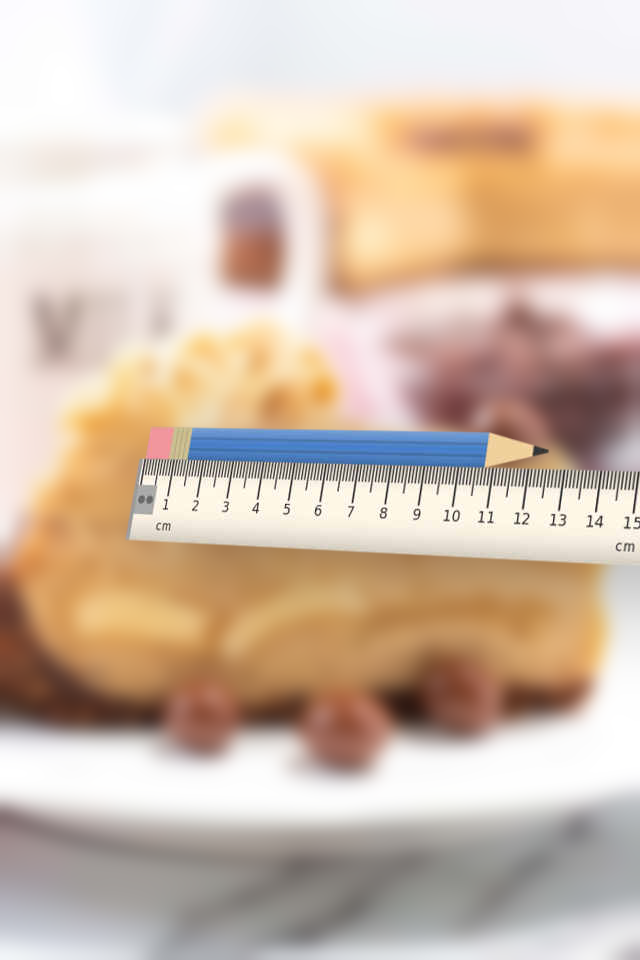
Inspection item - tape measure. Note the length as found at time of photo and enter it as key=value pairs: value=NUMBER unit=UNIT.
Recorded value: value=12.5 unit=cm
